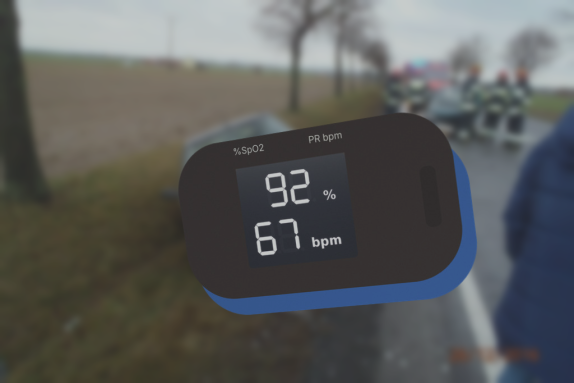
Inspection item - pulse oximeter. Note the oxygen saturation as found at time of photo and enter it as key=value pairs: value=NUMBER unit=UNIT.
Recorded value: value=92 unit=%
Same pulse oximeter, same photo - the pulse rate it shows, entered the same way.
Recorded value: value=67 unit=bpm
